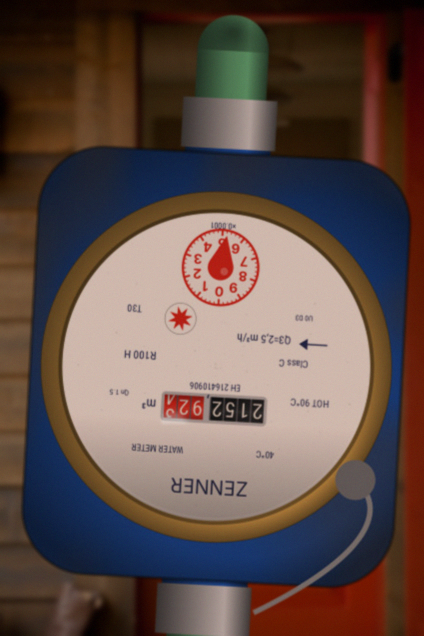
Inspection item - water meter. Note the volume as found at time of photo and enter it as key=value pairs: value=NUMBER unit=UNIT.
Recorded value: value=2152.9235 unit=m³
